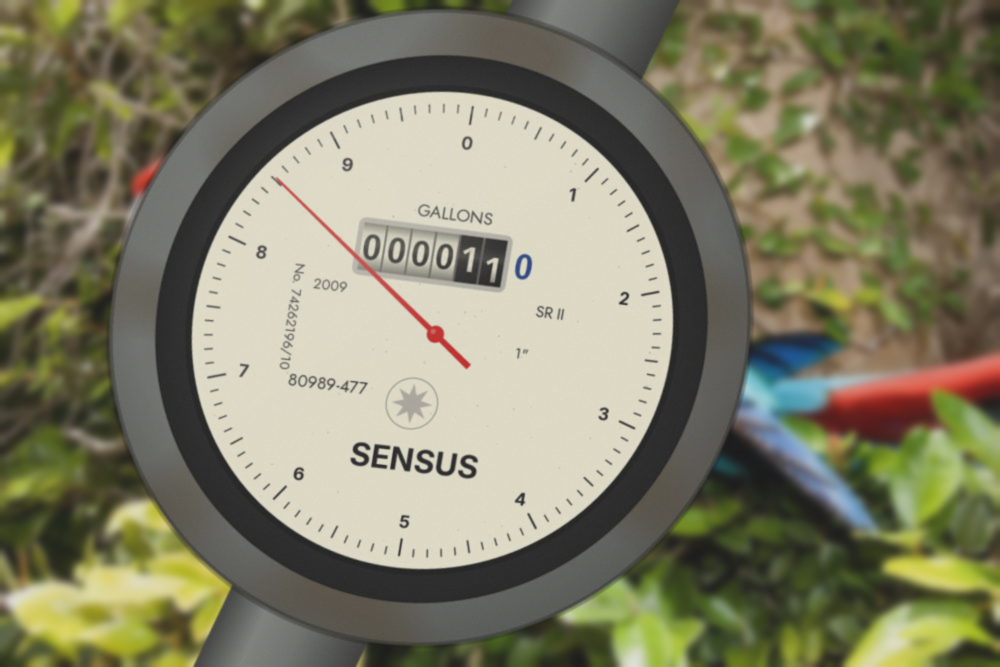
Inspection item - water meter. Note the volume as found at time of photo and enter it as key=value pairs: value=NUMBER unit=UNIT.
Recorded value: value=108.5 unit=gal
